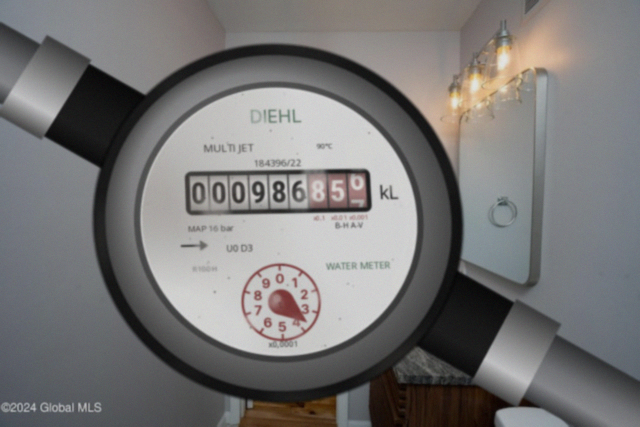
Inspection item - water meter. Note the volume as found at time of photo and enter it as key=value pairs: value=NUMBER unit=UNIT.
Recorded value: value=986.8563 unit=kL
